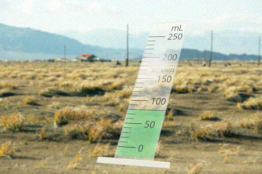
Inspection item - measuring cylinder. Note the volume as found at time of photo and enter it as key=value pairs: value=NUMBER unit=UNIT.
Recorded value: value=80 unit=mL
